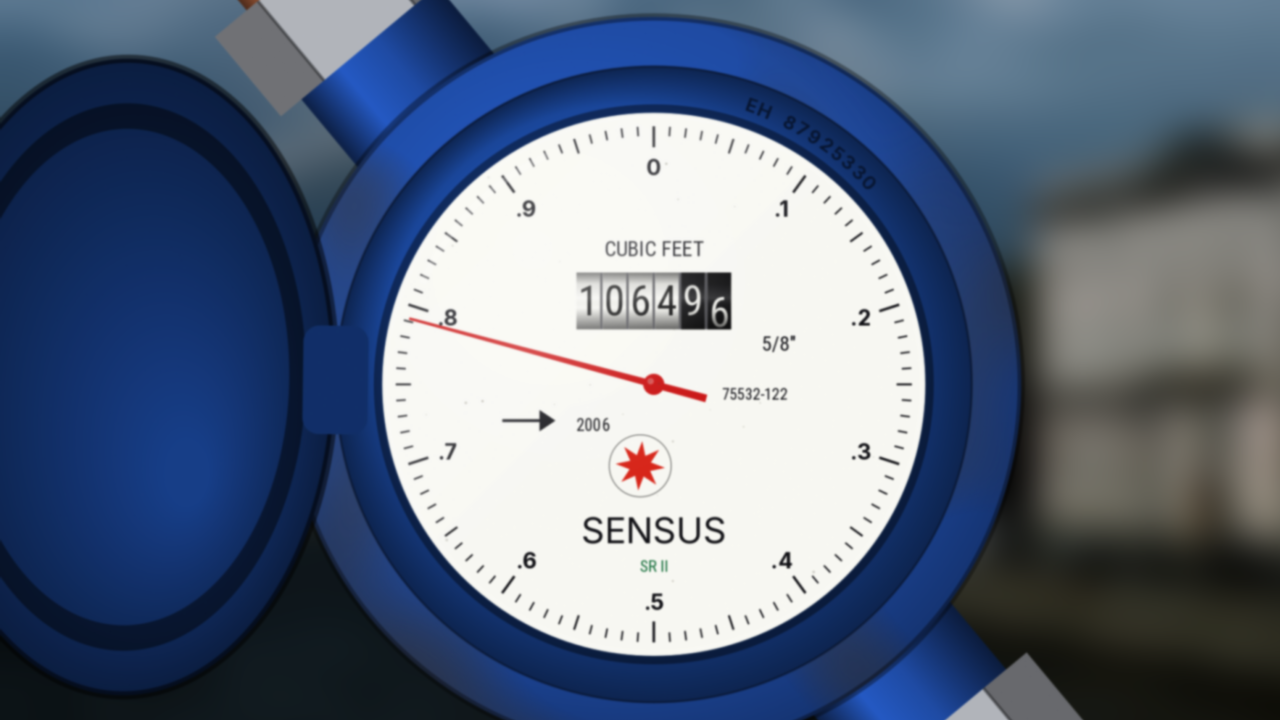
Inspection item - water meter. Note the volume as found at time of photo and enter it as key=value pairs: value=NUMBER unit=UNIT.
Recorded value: value=106495.79 unit=ft³
